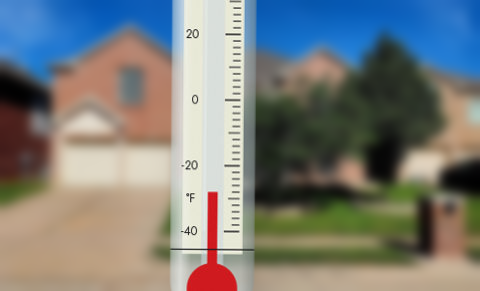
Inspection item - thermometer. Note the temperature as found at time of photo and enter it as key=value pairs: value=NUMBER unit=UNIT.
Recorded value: value=-28 unit=°F
